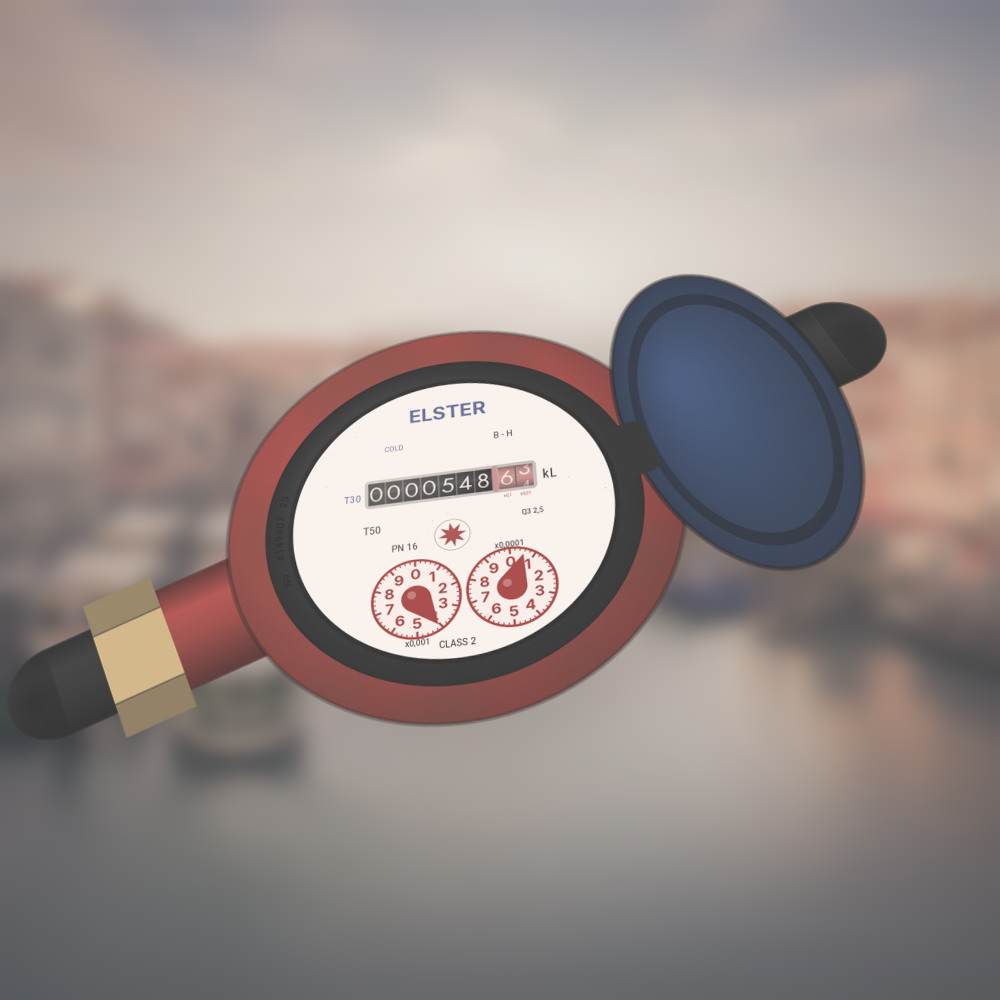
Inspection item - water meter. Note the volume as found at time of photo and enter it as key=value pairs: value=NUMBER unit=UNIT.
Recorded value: value=548.6340 unit=kL
